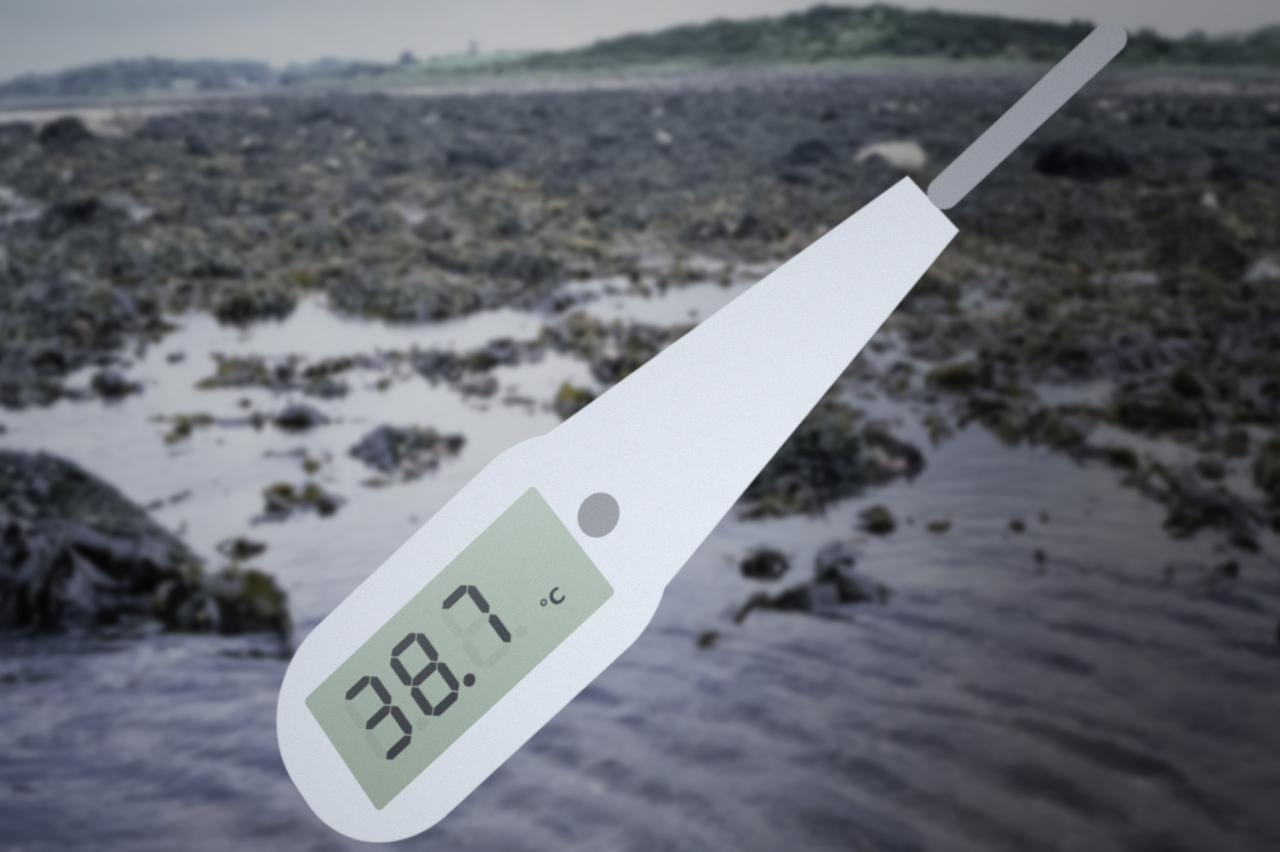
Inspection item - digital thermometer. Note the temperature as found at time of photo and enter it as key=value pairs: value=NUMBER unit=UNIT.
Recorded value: value=38.7 unit=°C
